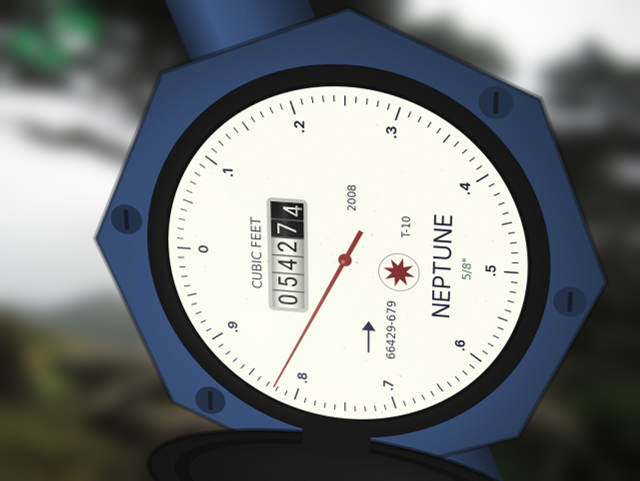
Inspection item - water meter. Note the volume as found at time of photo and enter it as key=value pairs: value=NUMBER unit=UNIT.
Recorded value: value=54273.82 unit=ft³
